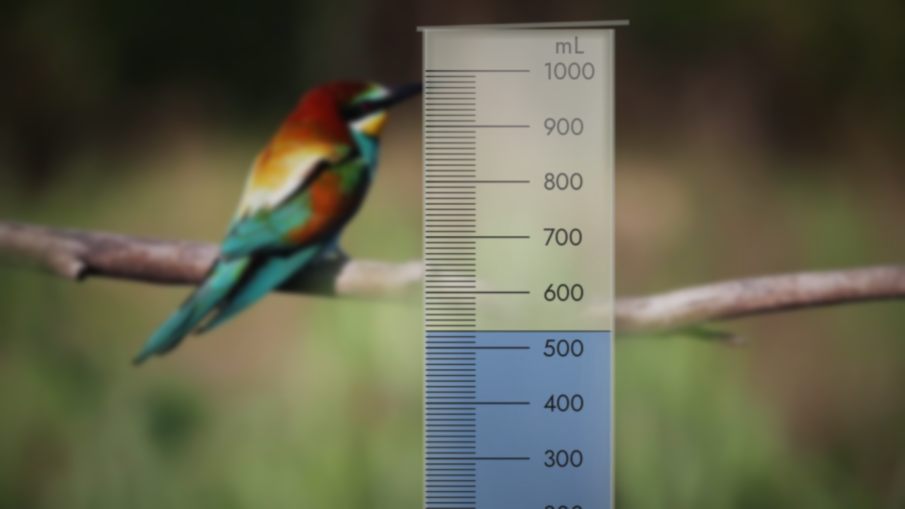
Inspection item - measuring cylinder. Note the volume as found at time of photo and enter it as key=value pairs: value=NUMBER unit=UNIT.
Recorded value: value=530 unit=mL
